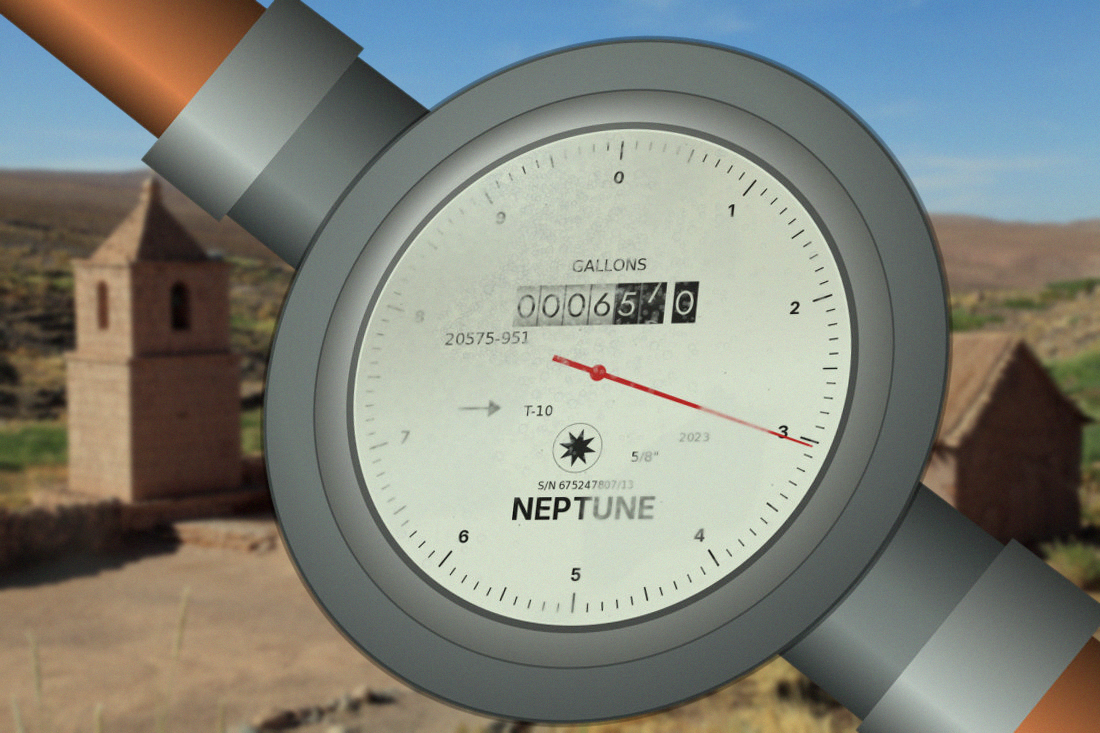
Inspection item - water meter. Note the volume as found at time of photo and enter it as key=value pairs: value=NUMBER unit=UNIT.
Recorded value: value=6573.0 unit=gal
